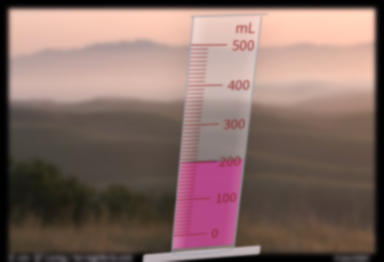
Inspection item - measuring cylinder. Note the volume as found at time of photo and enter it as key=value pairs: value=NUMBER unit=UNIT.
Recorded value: value=200 unit=mL
